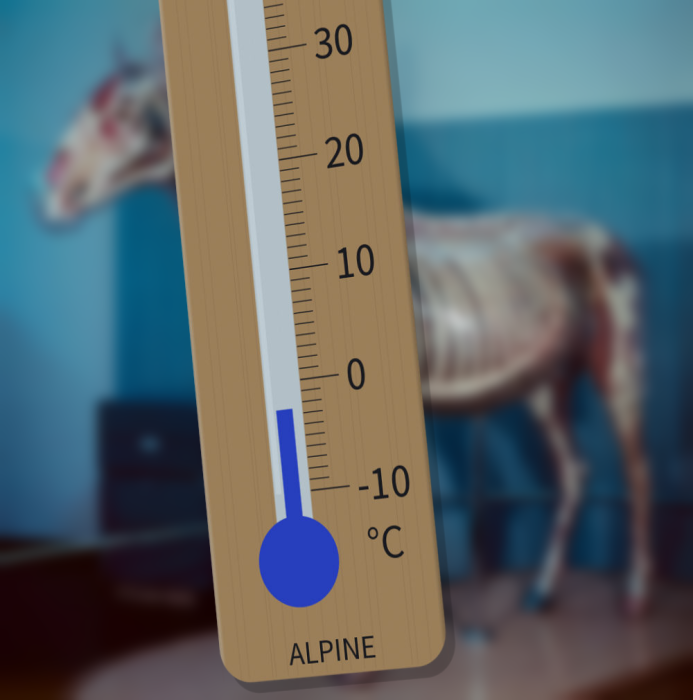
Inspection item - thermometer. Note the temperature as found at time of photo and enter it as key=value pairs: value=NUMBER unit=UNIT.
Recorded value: value=-2.5 unit=°C
